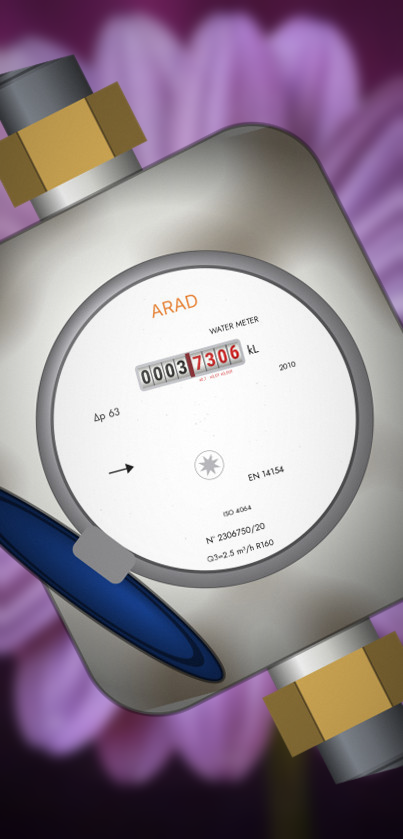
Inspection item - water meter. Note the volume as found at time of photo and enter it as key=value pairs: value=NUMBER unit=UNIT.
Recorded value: value=3.7306 unit=kL
